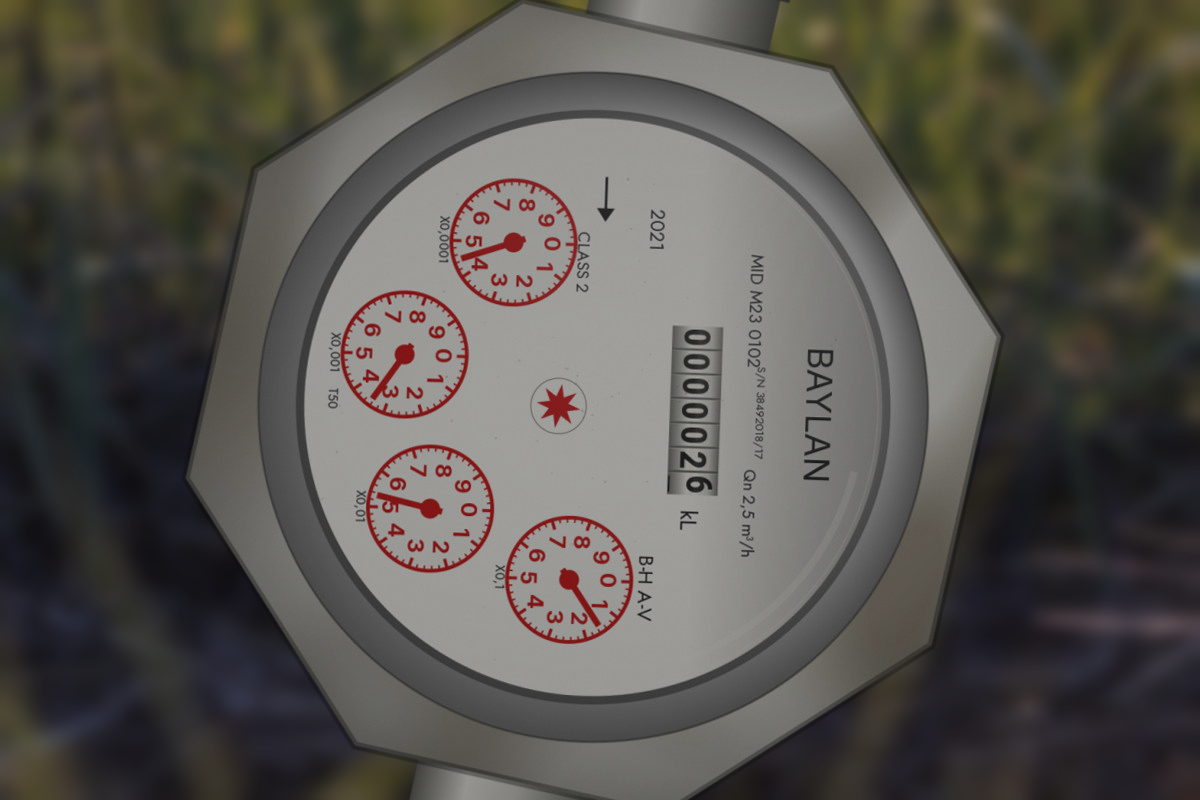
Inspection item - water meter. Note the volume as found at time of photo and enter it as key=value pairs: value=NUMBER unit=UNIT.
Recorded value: value=26.1534 unit=kL
